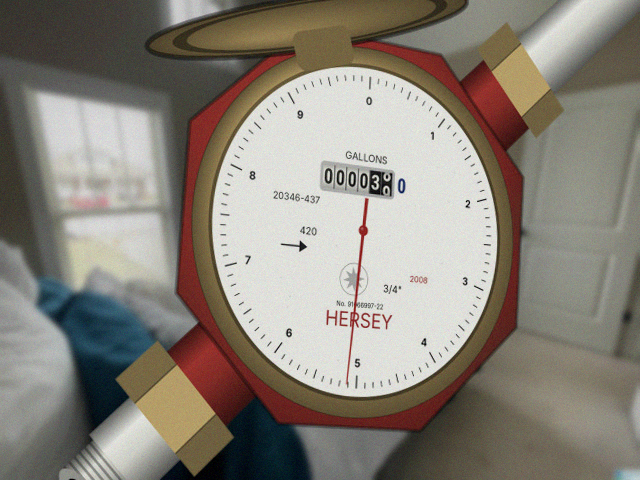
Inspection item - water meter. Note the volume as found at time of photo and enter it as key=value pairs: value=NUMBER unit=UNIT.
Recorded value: value=385.1 unit=gal
